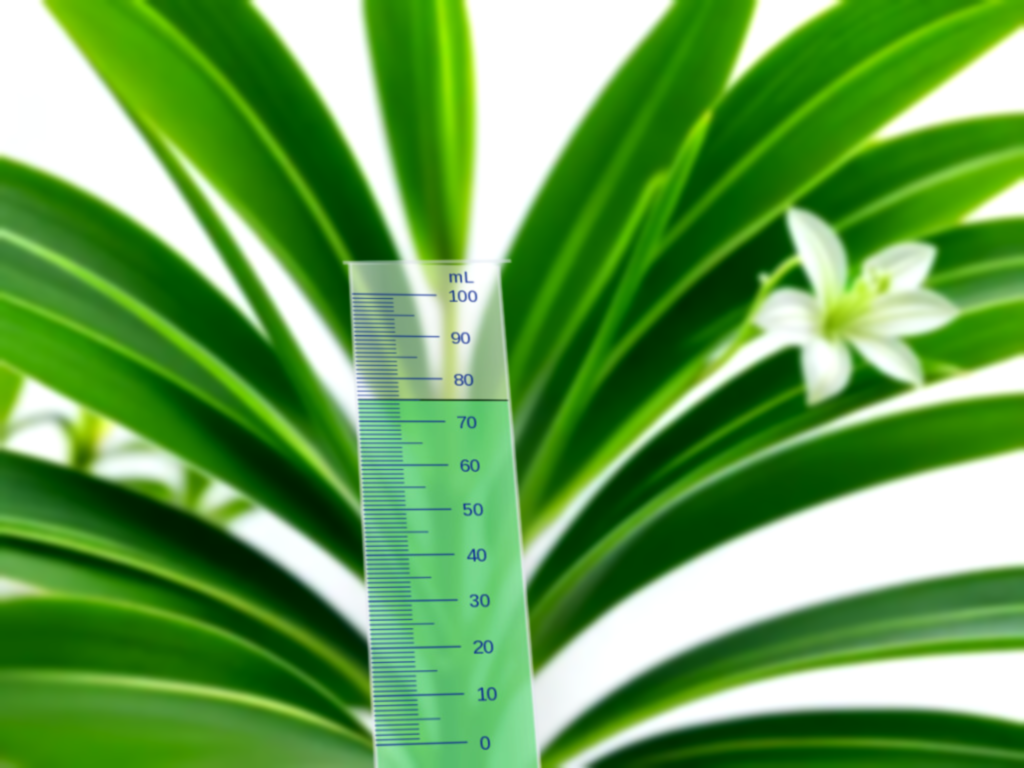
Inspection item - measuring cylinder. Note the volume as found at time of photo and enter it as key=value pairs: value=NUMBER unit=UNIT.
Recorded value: value=75 unit=mL
